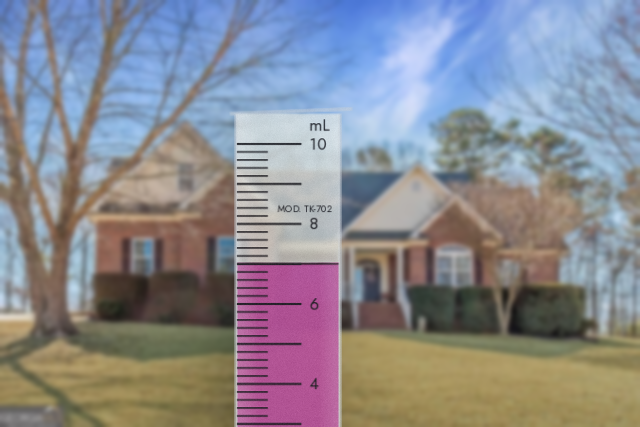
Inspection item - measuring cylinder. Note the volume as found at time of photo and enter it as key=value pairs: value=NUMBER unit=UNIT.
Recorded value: value=7 unit=mL
